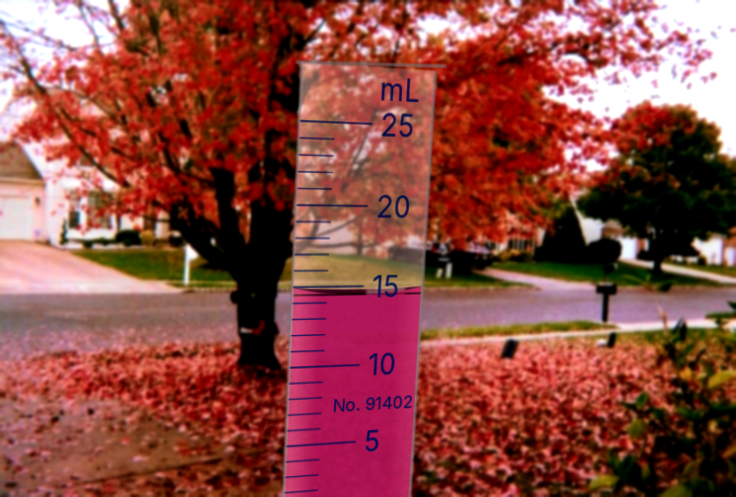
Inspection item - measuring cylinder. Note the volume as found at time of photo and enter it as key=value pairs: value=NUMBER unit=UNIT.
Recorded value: value=14.5 unit=mL
